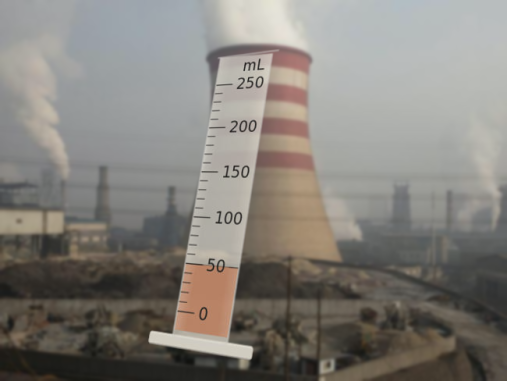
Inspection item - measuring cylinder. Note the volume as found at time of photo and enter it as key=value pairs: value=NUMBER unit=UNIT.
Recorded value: value=50 unit=mL
